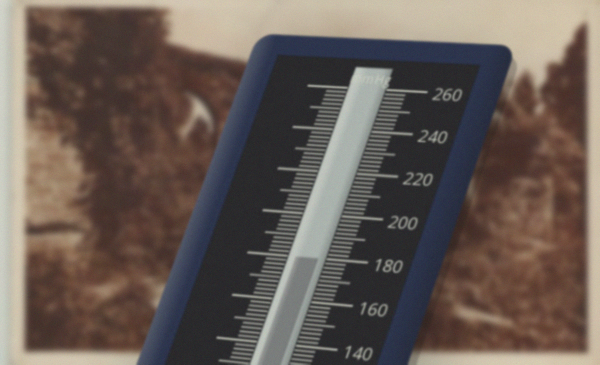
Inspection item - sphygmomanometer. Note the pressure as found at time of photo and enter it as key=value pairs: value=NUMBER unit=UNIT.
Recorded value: value=180 unit=mmHg
